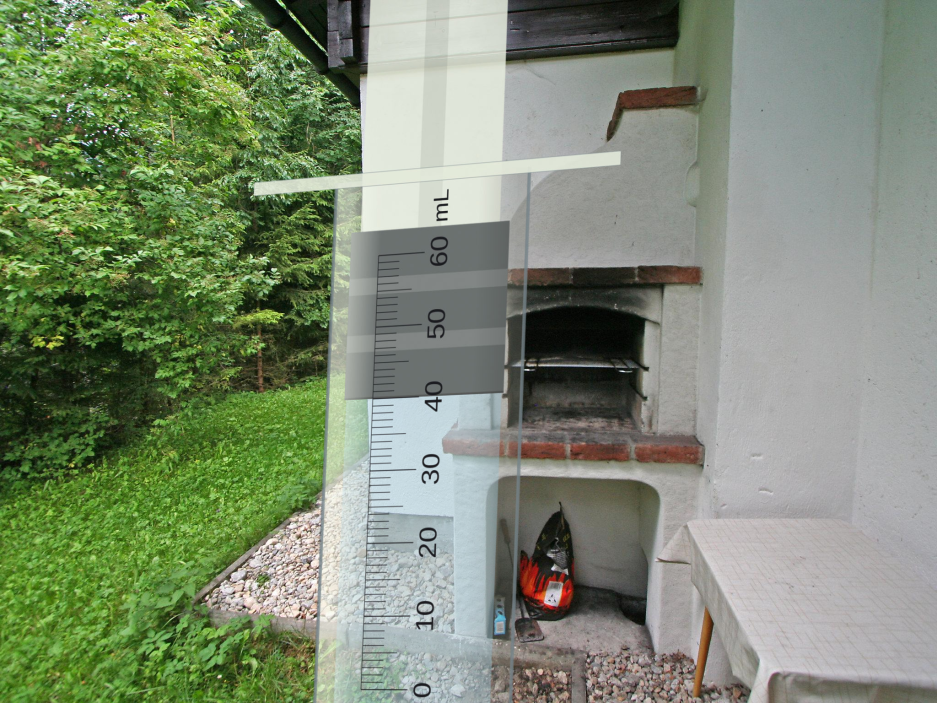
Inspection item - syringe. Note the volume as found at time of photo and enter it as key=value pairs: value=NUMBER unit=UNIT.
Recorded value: value=40 unit=mL
